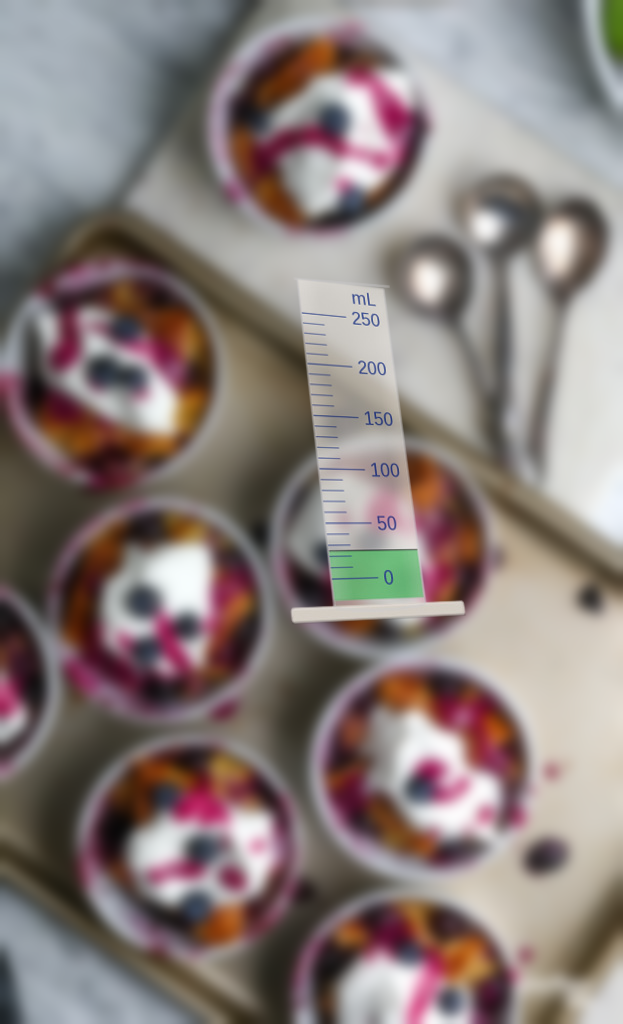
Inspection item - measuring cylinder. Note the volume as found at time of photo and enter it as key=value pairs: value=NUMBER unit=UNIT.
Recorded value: value=25 unit=mL
